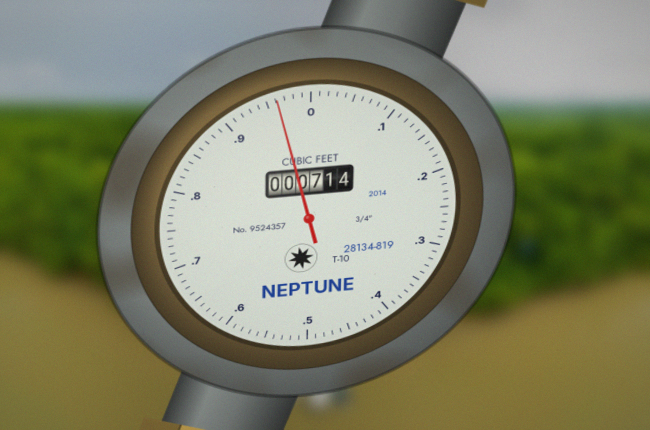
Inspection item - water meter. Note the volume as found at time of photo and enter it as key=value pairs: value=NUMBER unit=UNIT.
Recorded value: value=713.96 unit=ft³
